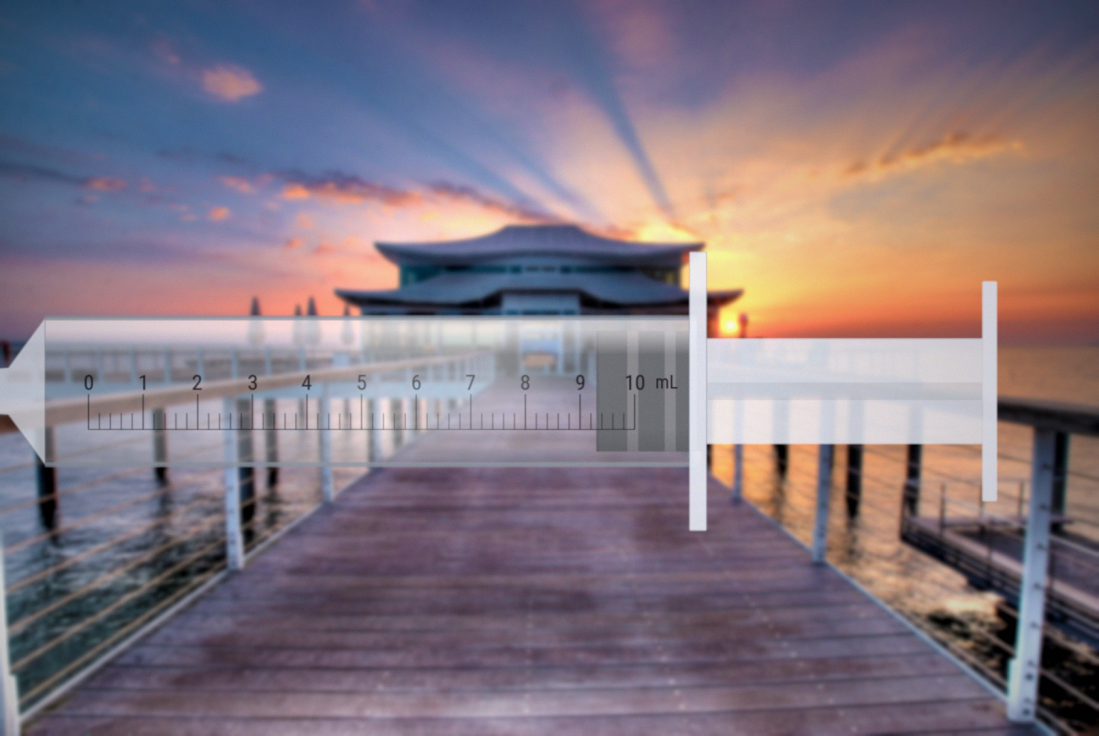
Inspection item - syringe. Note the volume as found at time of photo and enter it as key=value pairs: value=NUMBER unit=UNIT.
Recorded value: value=9.3 unit=mL
